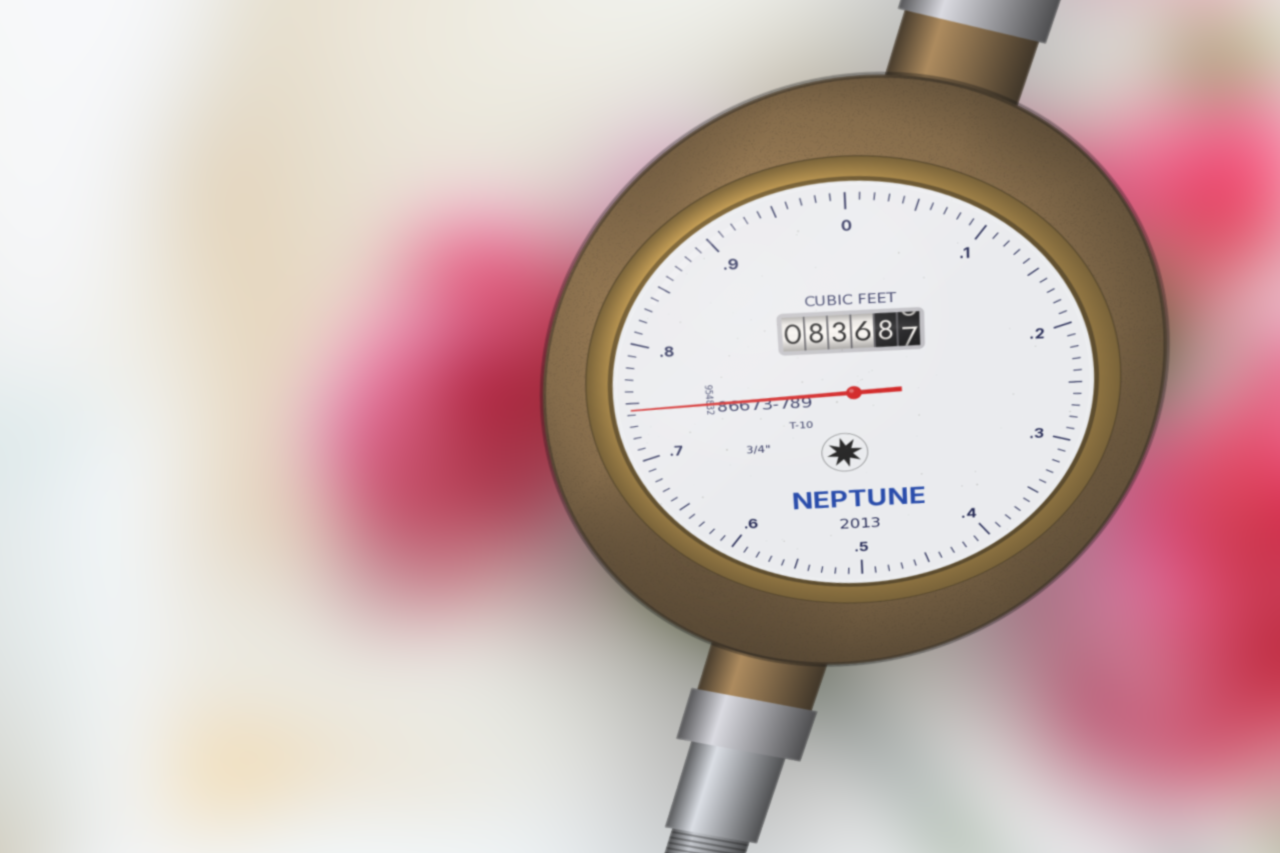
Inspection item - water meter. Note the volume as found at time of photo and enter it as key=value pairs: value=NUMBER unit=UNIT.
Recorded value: value=83686.74 unit=ft³
